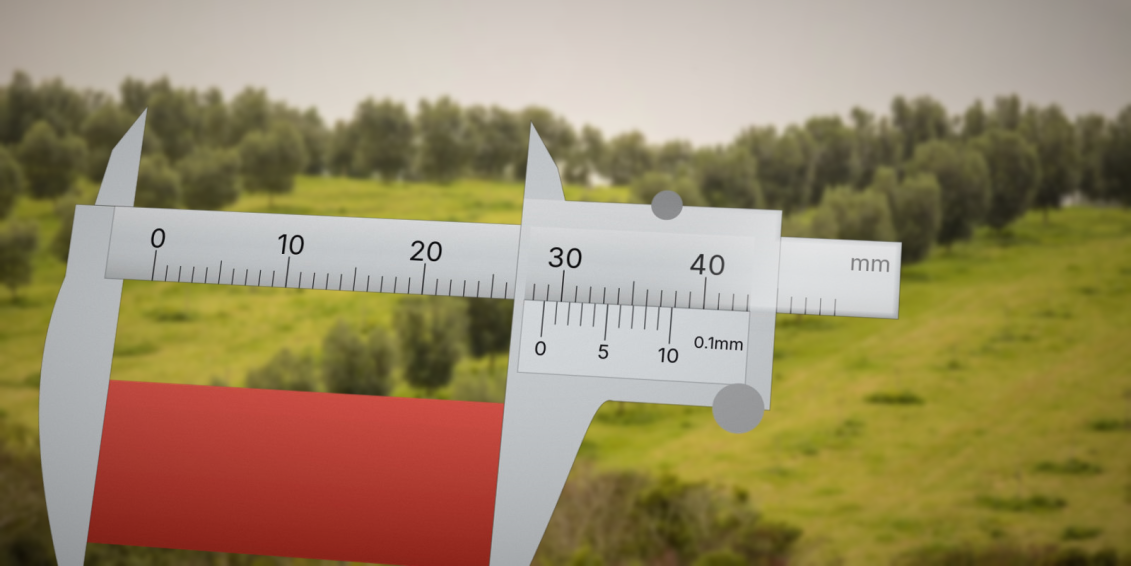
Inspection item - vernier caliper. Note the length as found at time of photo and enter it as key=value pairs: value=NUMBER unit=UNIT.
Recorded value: value=28.8 unit=mm
